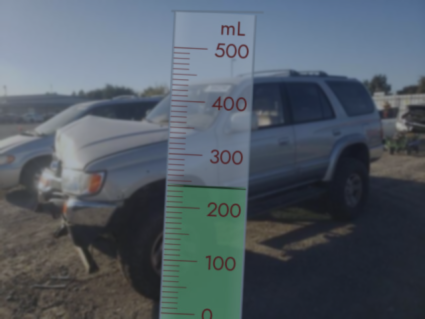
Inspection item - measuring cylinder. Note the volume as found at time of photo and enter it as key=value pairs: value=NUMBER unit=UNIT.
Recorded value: value=240 unit=mL
